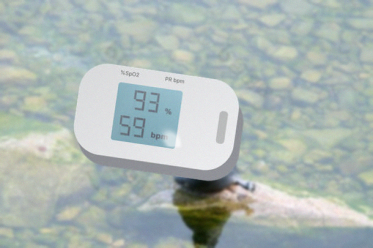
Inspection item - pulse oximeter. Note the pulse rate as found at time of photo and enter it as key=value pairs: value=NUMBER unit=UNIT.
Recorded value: value=59 unit=bpm
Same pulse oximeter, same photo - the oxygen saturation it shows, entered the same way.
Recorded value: value=93 unit=%
